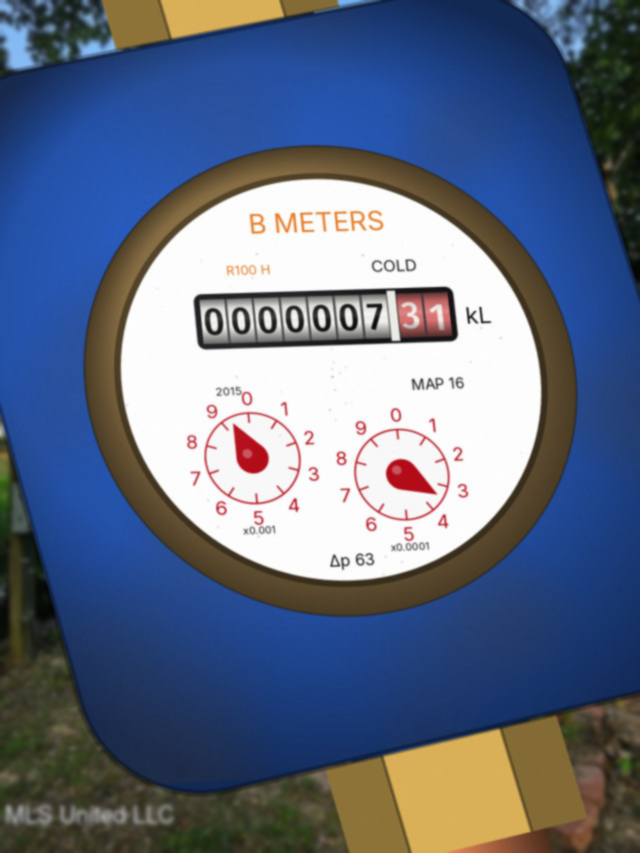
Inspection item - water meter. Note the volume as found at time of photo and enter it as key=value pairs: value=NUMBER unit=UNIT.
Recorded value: value=7.3093 unit=kL
